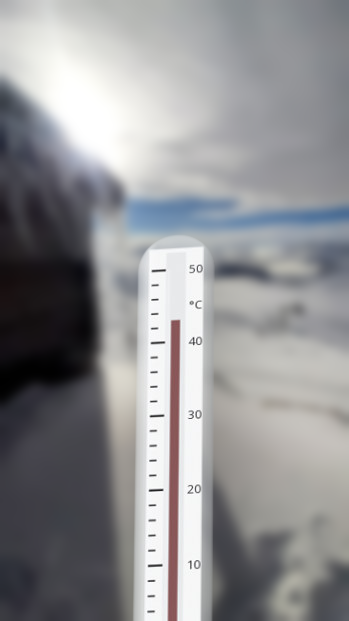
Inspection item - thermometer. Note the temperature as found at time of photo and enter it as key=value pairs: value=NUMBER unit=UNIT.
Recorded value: value=43 unit=°C
